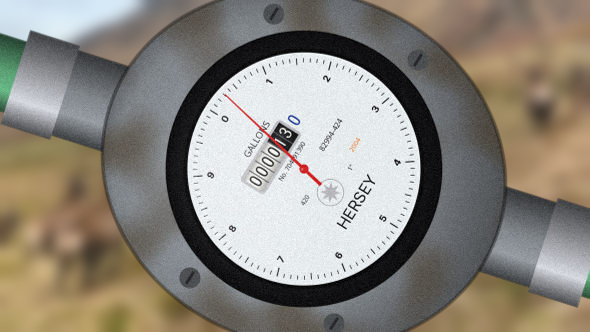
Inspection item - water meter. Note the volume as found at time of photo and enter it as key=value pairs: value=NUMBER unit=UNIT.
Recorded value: value=130.3 unit=gal
